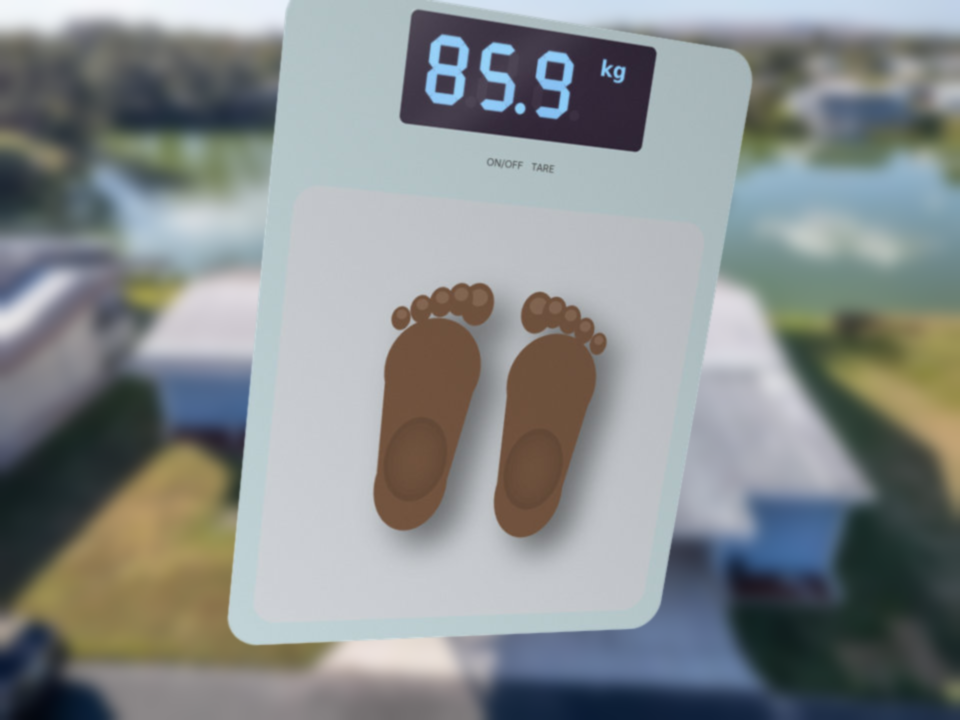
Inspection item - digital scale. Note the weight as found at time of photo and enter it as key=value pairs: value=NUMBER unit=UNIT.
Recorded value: value=85.9 unit=kg
